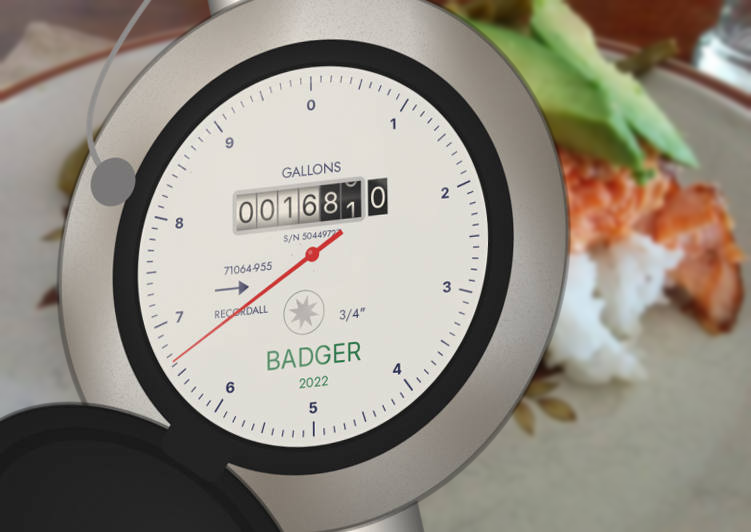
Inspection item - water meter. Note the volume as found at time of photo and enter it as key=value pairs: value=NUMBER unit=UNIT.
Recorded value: value=16806.6 unit=gal
